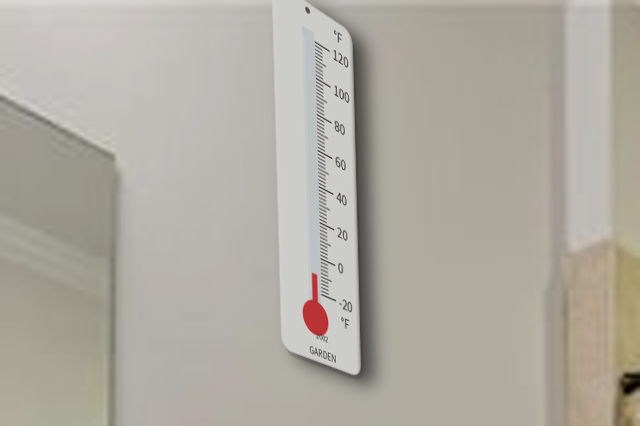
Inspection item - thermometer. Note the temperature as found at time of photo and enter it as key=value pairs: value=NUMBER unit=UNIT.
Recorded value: value=-10 unit=°F
